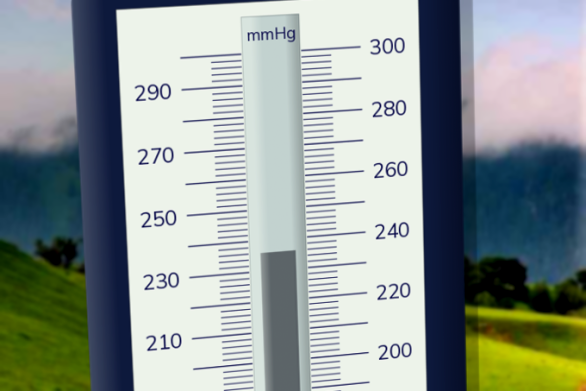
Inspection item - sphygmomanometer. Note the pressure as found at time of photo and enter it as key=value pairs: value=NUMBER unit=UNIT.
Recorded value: value=236 unit=mmHg
